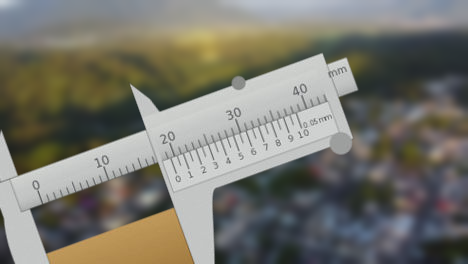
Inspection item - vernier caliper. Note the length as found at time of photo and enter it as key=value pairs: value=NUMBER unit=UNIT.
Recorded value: value=19.4 unit=mm
